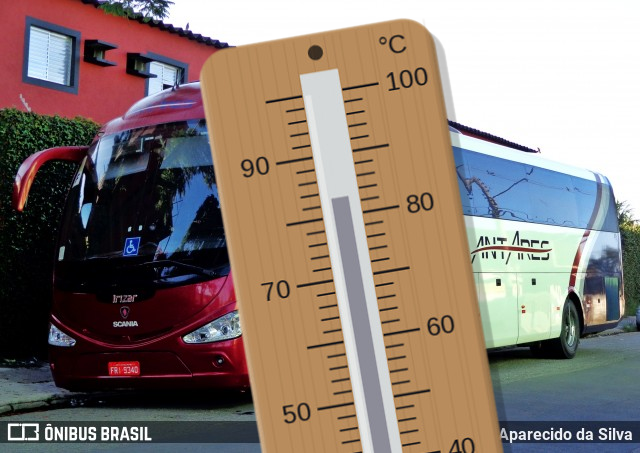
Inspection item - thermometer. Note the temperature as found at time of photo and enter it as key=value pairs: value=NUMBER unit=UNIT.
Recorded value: value=83 unit=°C
